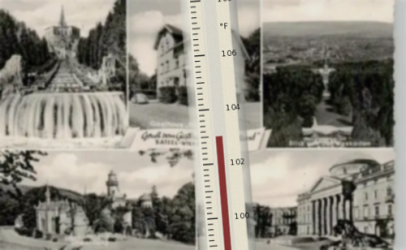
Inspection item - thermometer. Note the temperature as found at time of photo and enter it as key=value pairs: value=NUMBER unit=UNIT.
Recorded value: value=103 unit=°F
